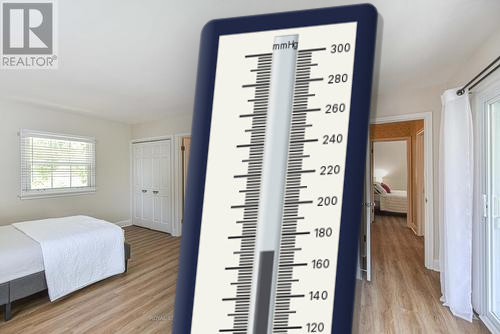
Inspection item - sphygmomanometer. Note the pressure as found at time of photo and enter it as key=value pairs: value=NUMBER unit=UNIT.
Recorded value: value=170 unit=mmHg
